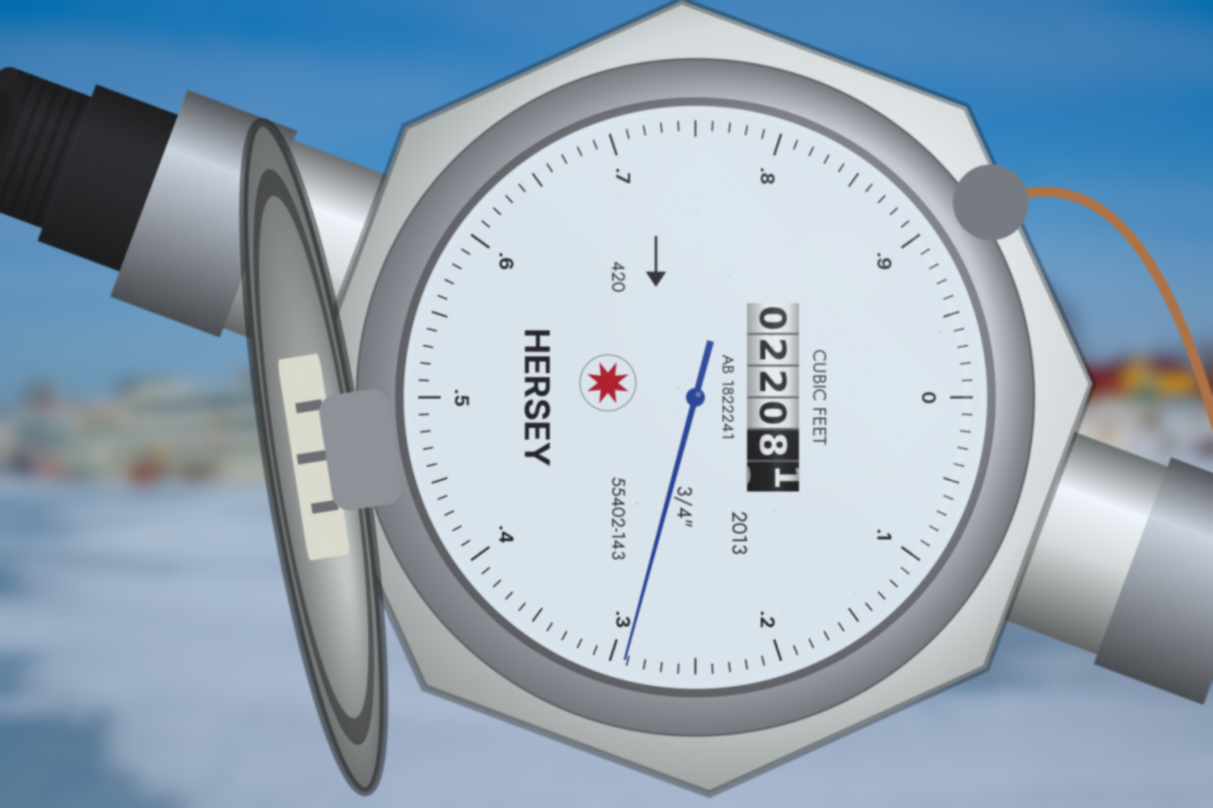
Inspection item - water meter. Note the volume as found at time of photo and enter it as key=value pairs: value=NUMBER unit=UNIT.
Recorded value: value=22081.29 unit=ft³
